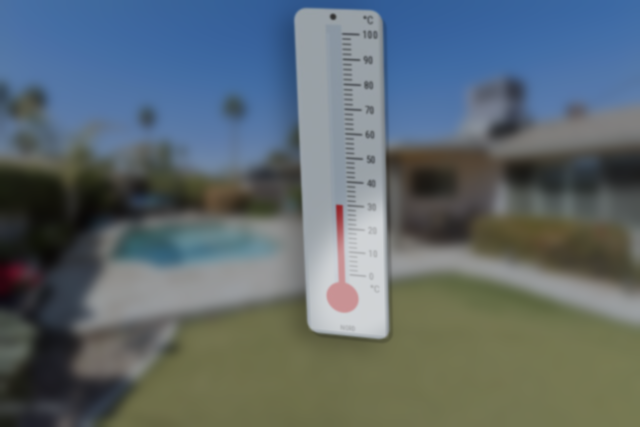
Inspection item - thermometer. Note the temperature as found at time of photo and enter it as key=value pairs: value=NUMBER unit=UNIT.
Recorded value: value=30 unit=°C
